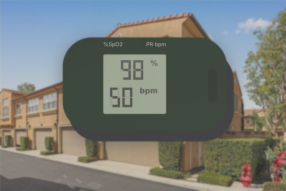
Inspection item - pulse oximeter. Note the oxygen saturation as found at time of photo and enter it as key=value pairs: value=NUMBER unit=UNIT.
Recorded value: value=98 unit=%
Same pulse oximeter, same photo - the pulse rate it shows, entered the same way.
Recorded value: value=50 unit=bpm
